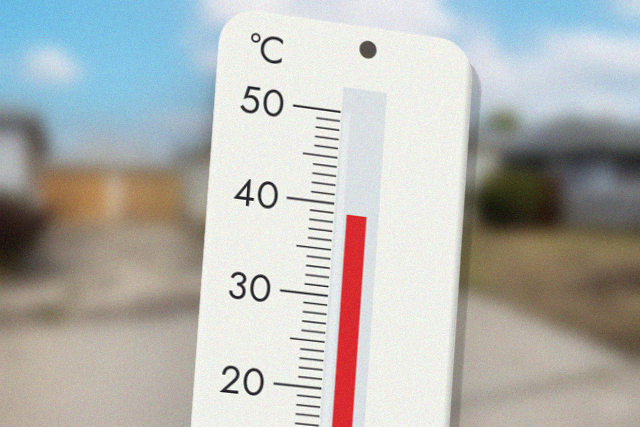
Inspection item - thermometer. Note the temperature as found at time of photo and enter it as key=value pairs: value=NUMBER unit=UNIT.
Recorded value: value=39 unit=°C
